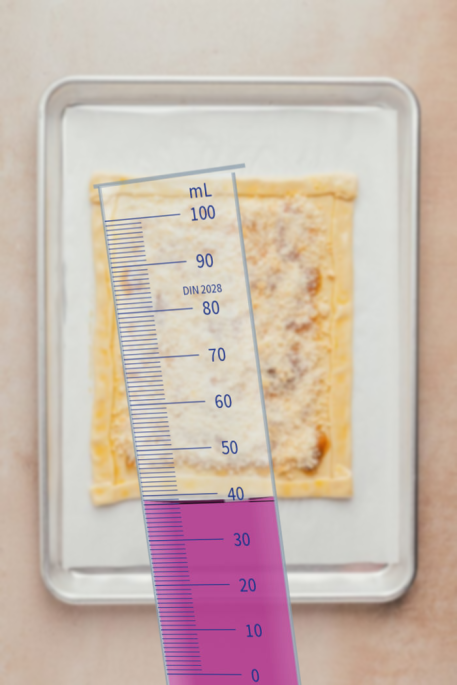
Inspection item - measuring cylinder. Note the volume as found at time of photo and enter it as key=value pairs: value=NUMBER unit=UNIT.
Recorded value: value=38 unit=mL
